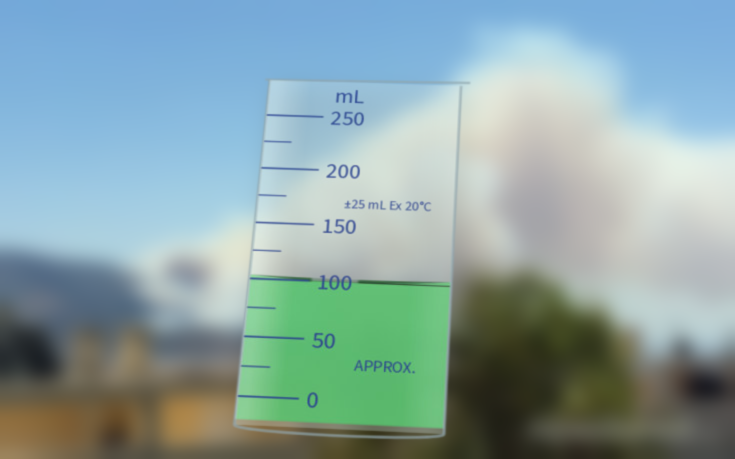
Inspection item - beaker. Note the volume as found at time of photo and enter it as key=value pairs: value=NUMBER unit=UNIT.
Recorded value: value=100 unit=mL
